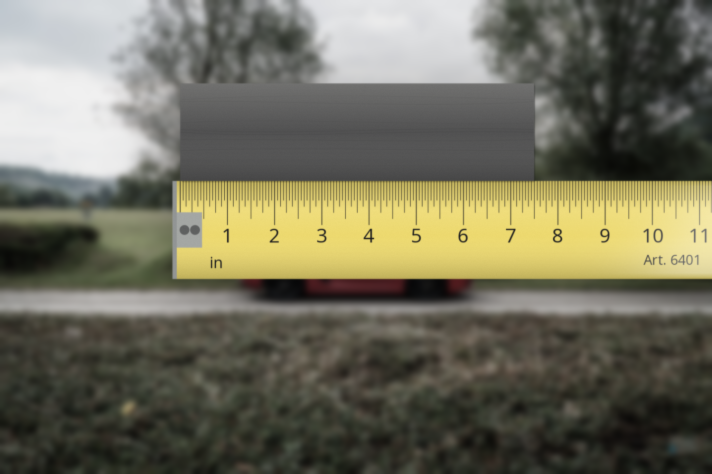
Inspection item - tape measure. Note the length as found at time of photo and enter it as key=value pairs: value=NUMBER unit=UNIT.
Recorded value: value=7.5 unit=in
